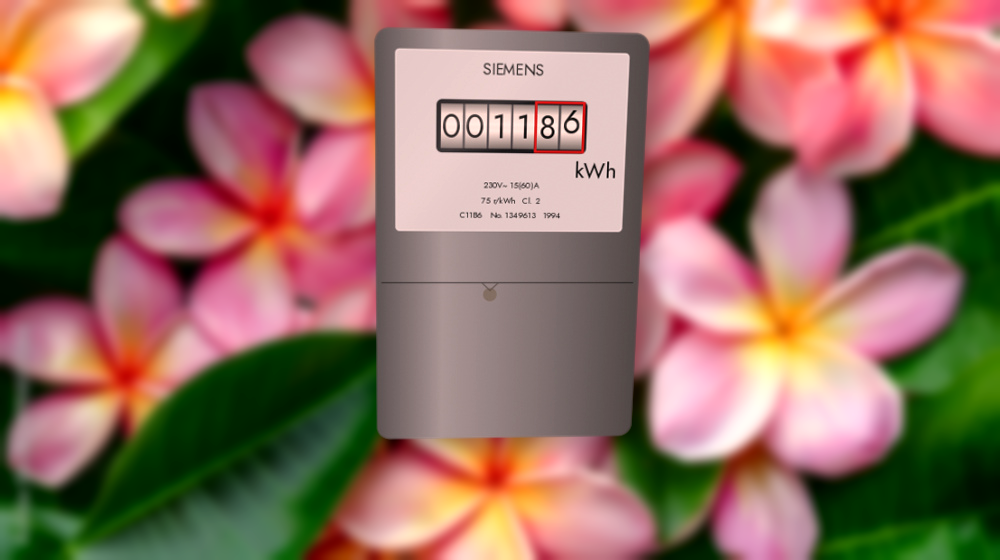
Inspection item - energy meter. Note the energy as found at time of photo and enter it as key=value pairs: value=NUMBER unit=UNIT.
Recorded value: value=11.86 unit=kWh
